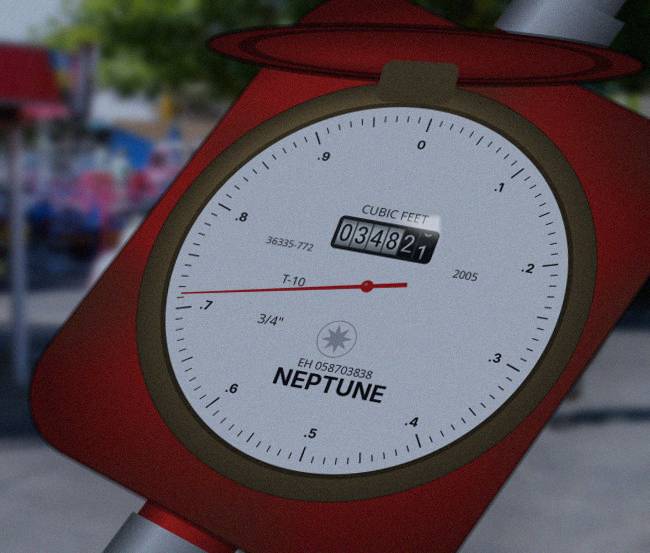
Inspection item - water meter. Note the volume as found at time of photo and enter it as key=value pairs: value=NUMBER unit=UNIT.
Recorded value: value=34820.71 unit=ft³
